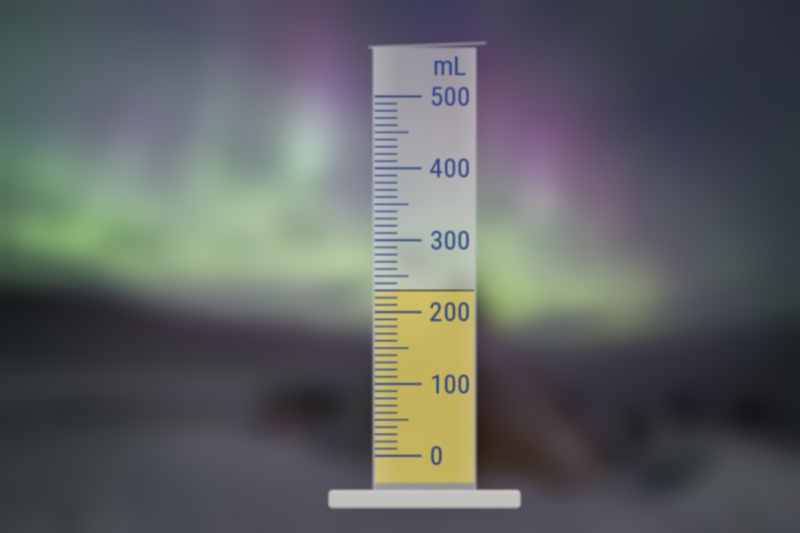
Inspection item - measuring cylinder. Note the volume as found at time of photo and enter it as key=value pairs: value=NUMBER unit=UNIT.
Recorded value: value=230 unit=mL
